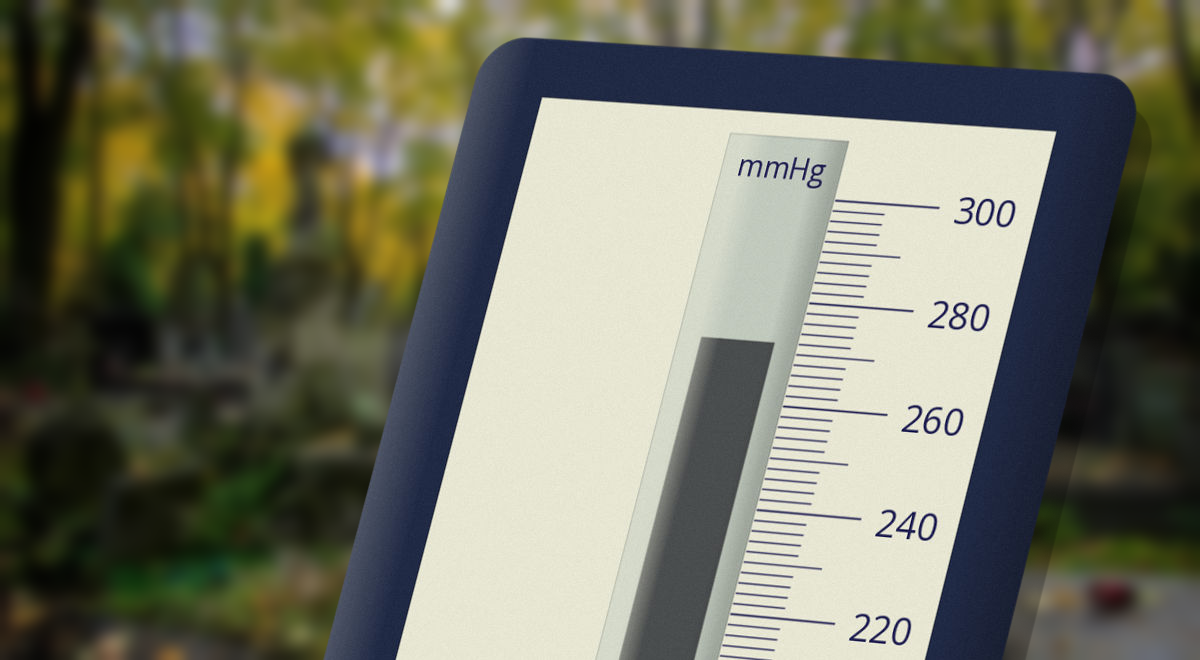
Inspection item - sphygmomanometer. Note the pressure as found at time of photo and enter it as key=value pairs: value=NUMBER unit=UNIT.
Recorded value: value=272 unit=mmHg
